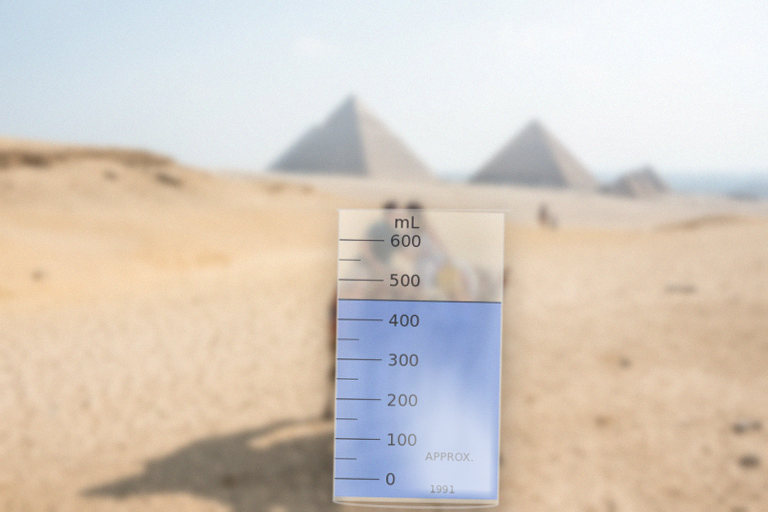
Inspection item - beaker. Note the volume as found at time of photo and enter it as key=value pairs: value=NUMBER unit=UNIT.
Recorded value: value=450 unit=mL
